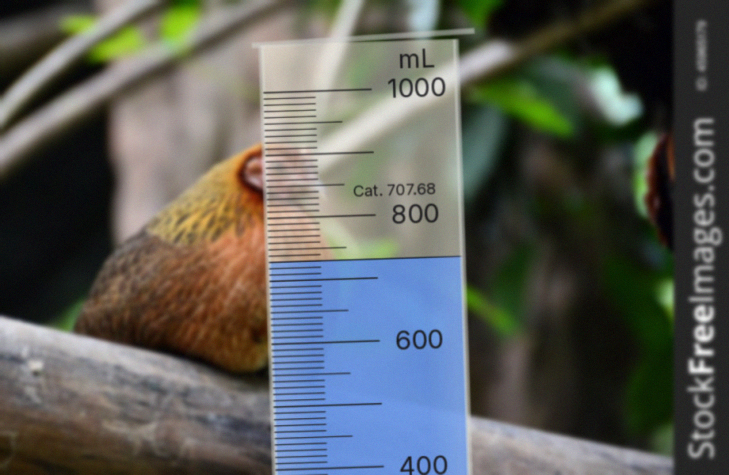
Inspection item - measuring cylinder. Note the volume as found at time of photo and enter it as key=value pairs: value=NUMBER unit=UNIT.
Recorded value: value=730 unit=mL
